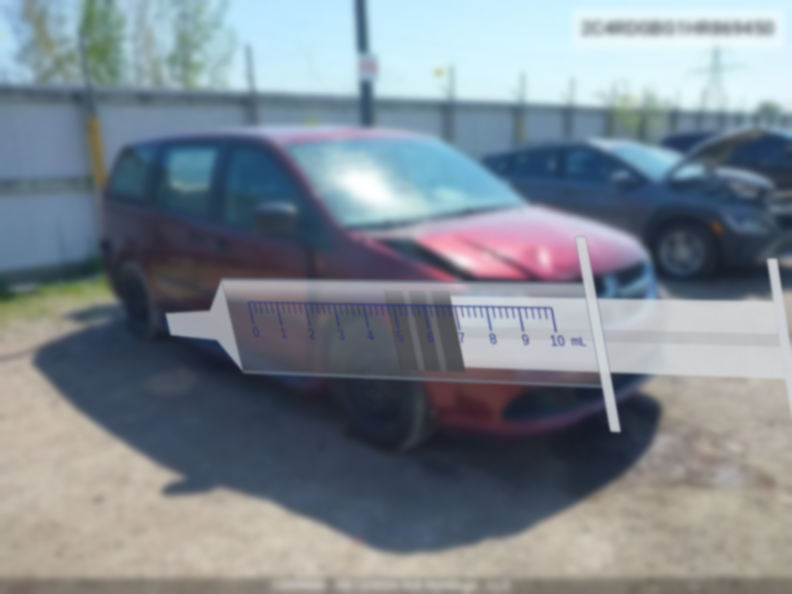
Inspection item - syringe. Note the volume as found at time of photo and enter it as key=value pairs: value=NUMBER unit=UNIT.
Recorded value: value=4.8 unit=mL
